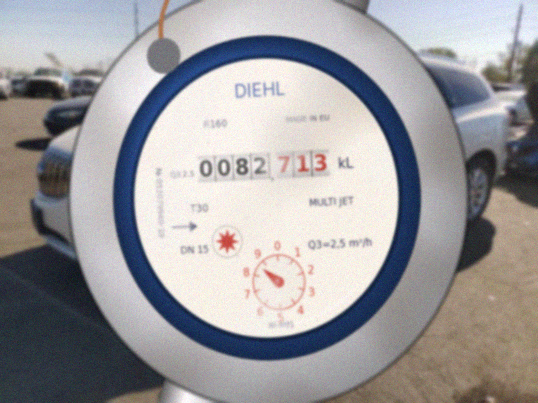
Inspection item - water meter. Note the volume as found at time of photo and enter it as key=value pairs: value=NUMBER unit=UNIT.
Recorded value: value=82.7138 unit=kL
